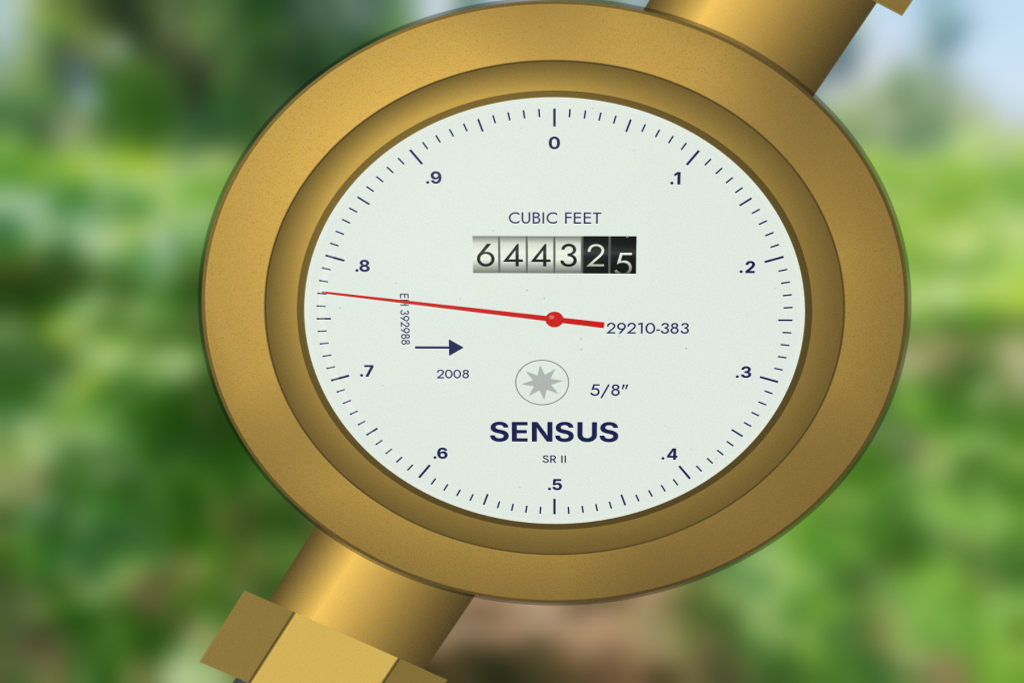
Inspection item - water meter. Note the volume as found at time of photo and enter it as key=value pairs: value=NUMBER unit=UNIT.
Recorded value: value=644324.77 unit=ft³
